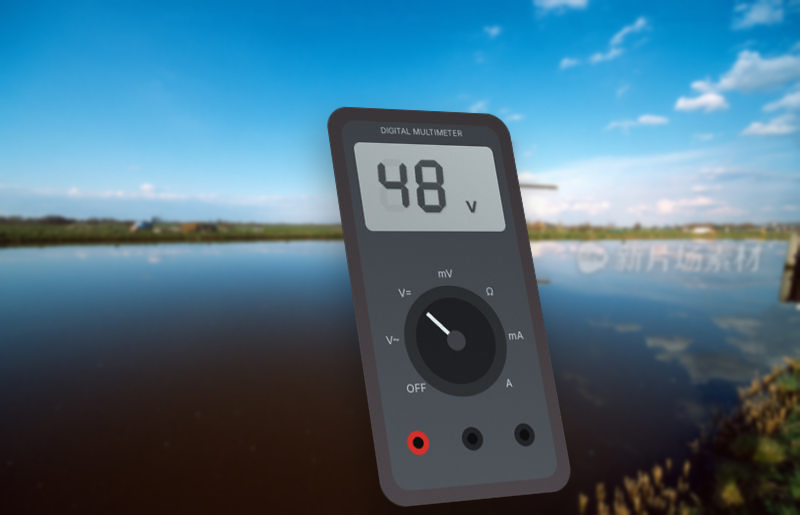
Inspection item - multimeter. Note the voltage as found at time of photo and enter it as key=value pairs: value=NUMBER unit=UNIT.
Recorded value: value=48 unit=V
